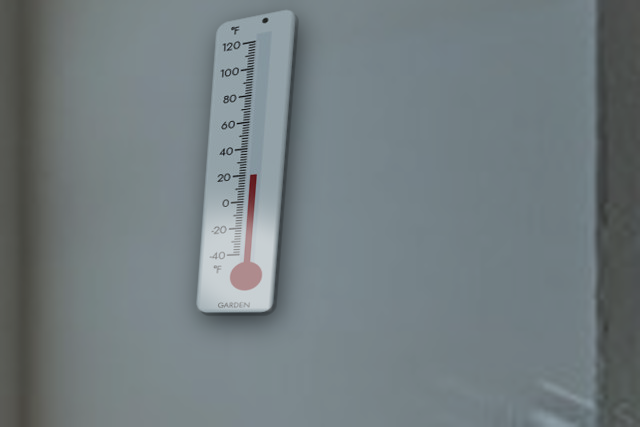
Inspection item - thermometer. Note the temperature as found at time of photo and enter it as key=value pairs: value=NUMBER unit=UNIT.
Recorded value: value=20 unit=°F
